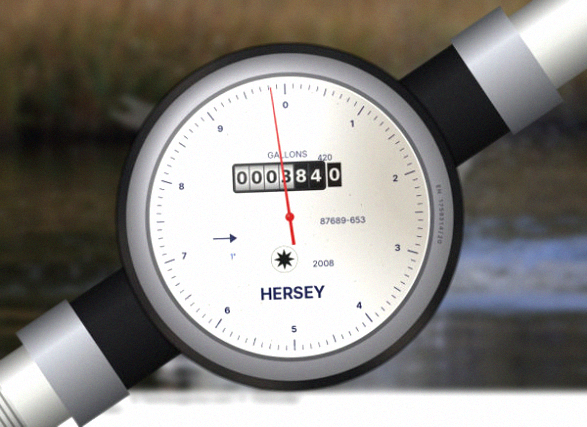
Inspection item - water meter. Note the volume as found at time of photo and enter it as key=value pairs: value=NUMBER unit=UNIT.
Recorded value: value=3839.8 unit=gal
